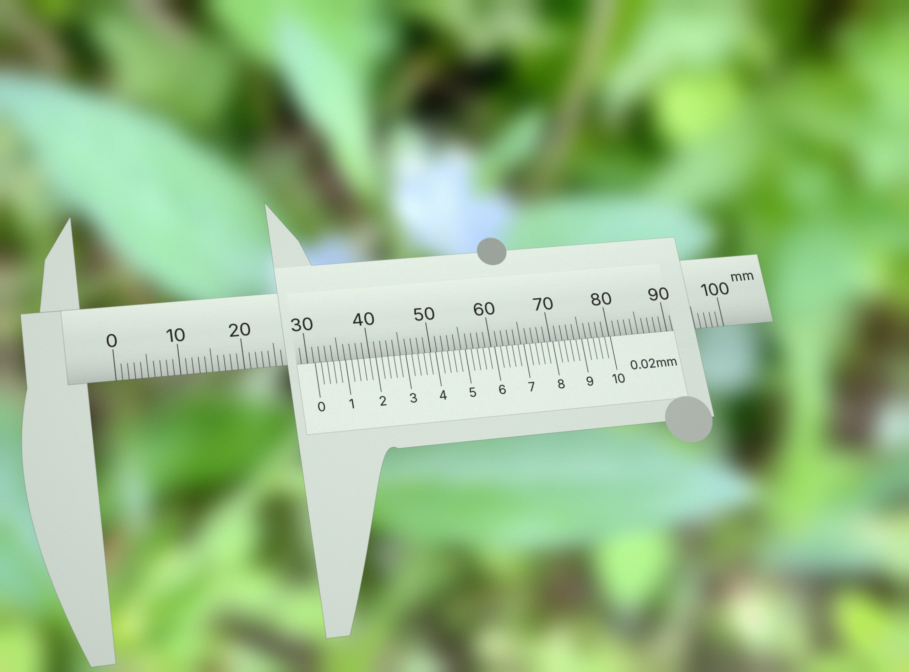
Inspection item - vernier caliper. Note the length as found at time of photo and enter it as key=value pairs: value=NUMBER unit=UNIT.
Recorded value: value=31.2 unit=mm
